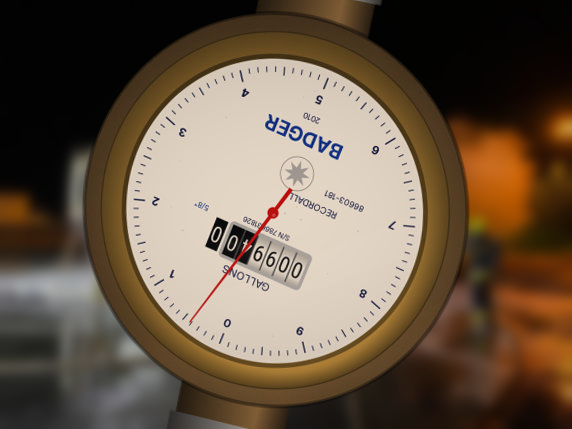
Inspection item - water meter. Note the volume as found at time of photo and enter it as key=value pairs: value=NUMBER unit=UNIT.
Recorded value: value=99400.4 unit=gal
